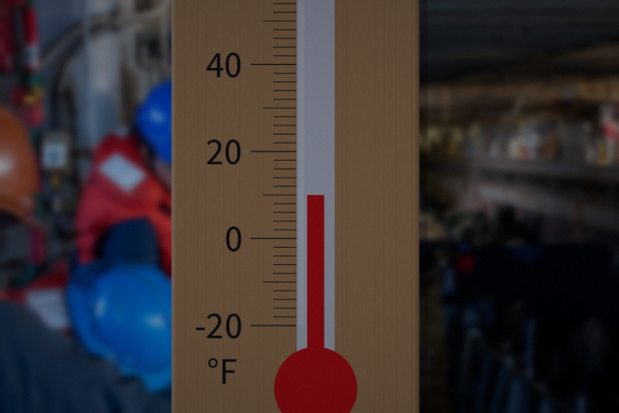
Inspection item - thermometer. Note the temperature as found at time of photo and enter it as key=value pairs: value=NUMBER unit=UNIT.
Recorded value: value=10 unit=°F
